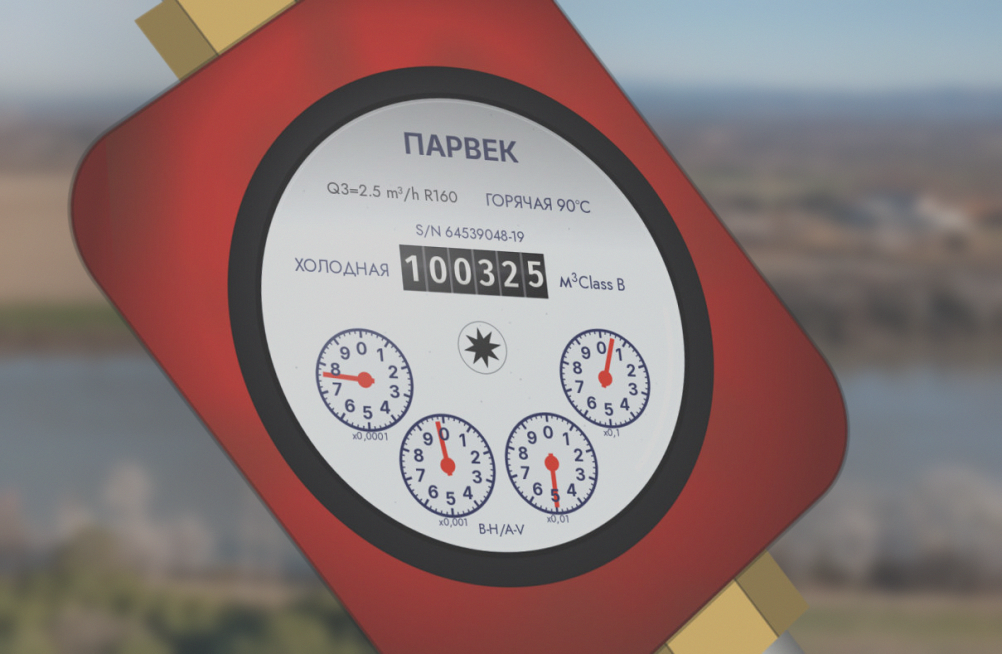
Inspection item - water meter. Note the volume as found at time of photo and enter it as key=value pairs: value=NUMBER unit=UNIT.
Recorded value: value=100325.0497 unit=m³
